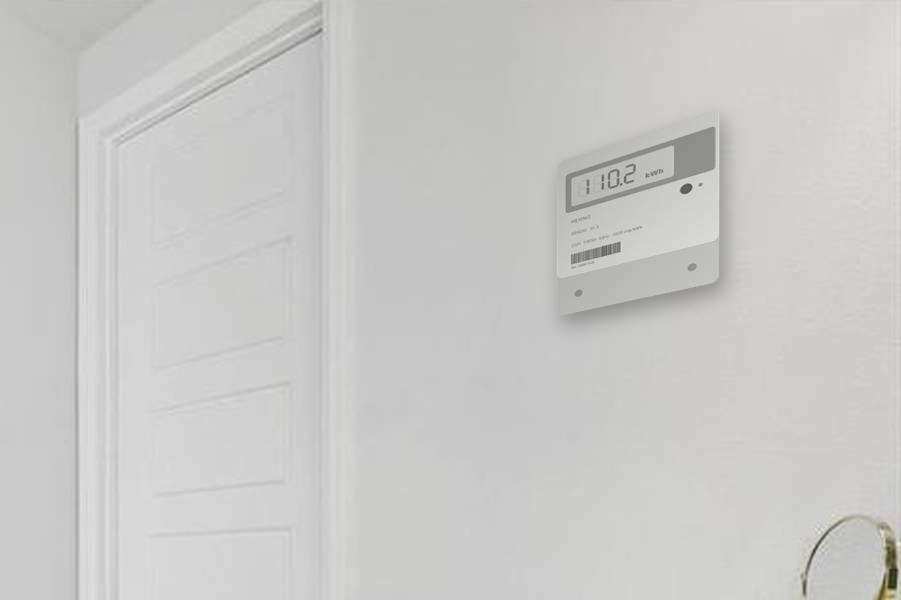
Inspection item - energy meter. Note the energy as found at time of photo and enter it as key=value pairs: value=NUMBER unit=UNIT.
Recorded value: value=110.2 unit=kWh
